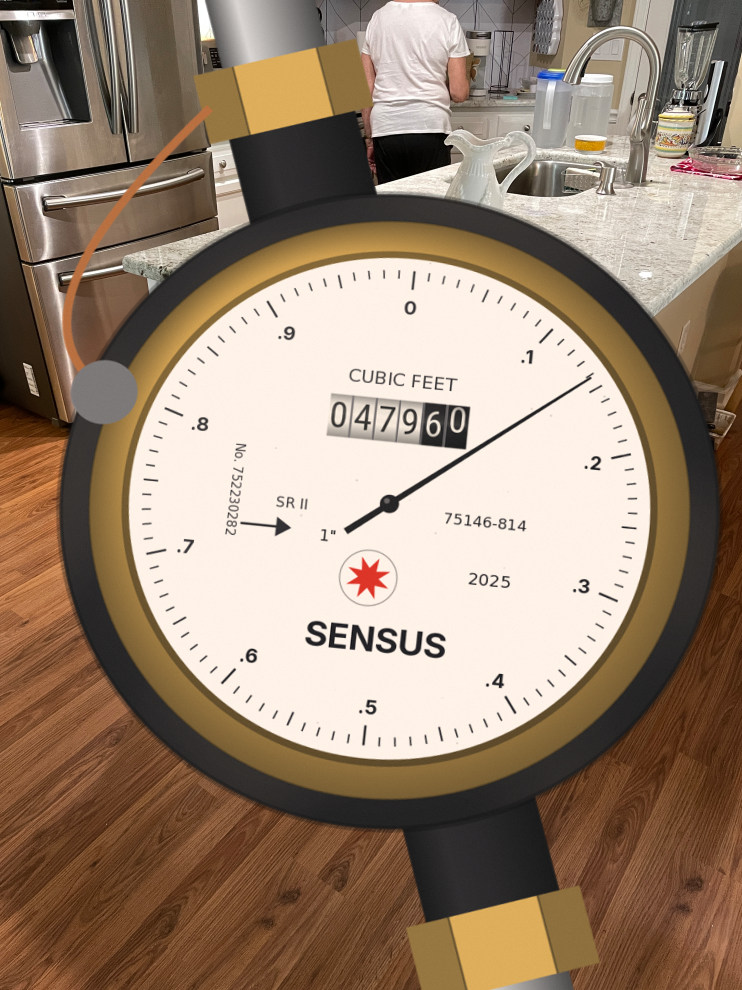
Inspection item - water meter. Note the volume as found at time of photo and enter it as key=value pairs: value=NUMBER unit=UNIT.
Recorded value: value=47960.14 unit=ft³
